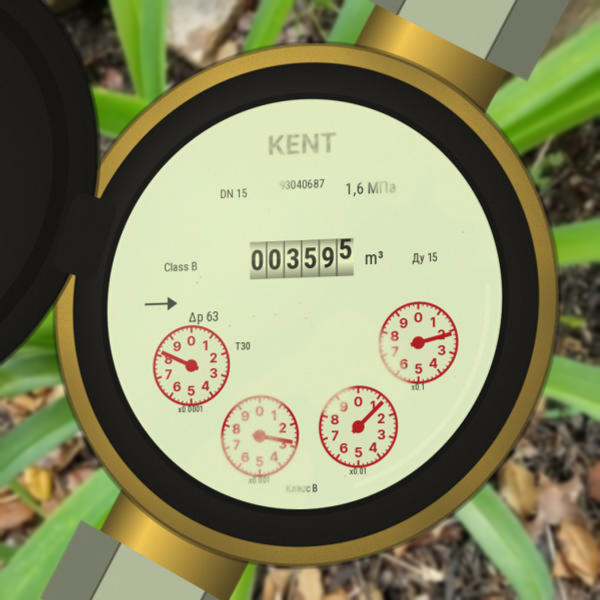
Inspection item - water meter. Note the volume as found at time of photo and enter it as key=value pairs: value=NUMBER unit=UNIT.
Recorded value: value=3595.2128 unit=m³
